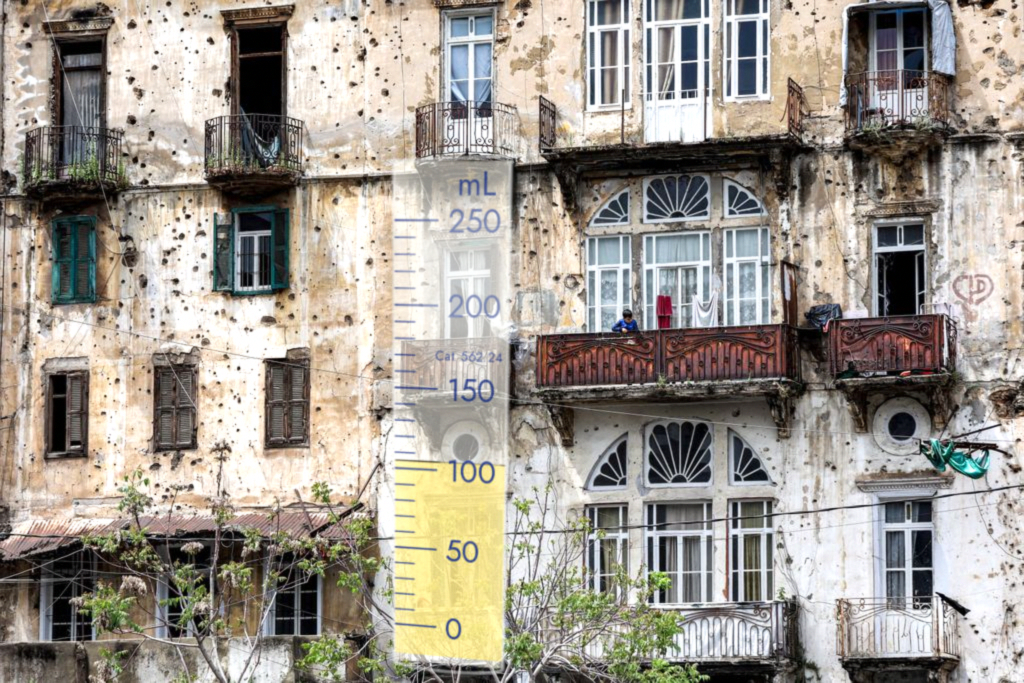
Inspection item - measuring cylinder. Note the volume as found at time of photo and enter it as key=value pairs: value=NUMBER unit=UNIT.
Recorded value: value=105 unit=mL
